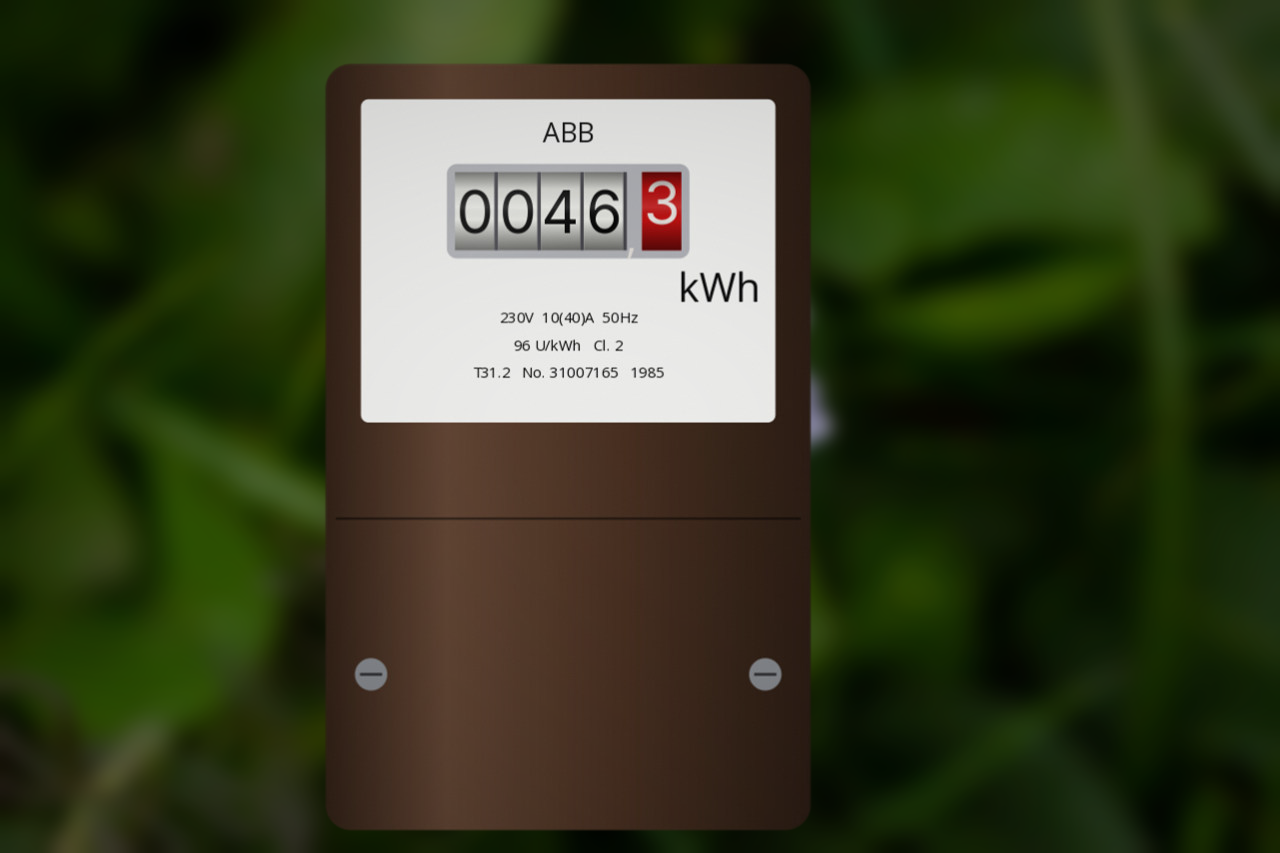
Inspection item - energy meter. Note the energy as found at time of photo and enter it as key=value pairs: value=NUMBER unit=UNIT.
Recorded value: value=46.3 unit=kWh
